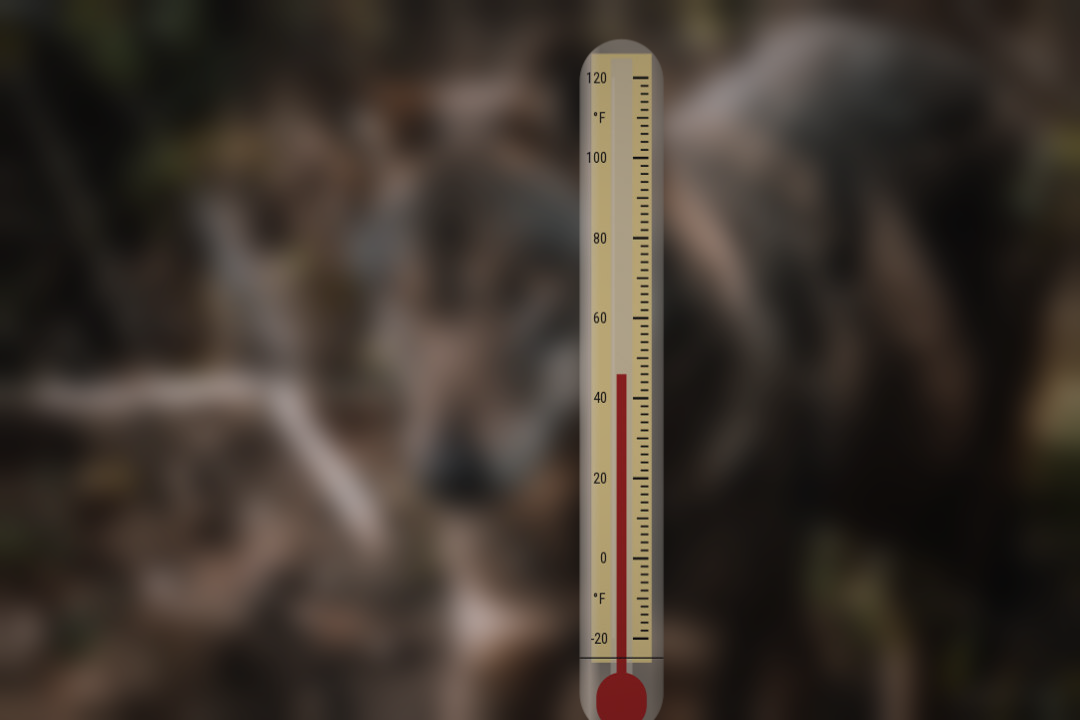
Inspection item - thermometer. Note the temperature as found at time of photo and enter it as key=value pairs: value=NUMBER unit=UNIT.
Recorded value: value=46 unit=°F
